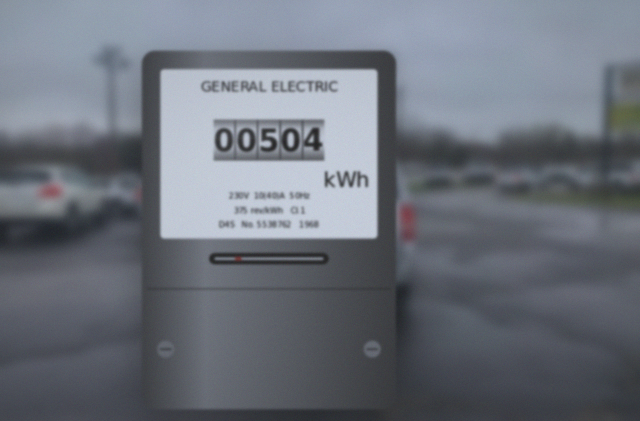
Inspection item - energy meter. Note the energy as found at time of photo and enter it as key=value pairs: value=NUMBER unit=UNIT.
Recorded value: value=504 unit=kWh
